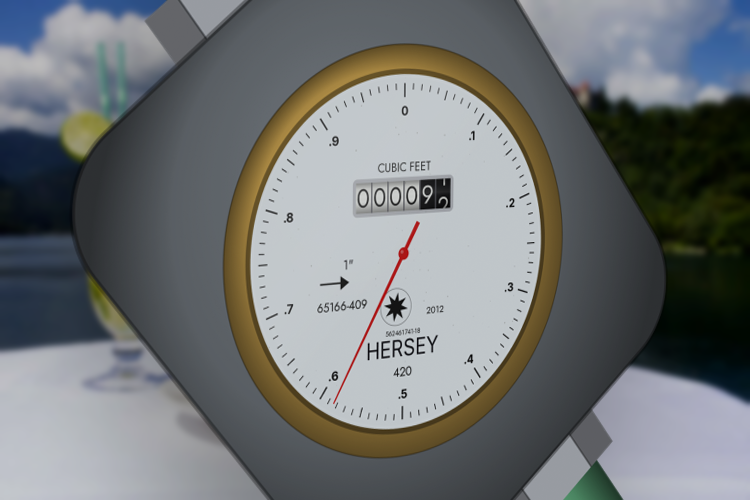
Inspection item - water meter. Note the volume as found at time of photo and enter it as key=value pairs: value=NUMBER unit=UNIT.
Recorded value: value=91.58 unit=ft³
